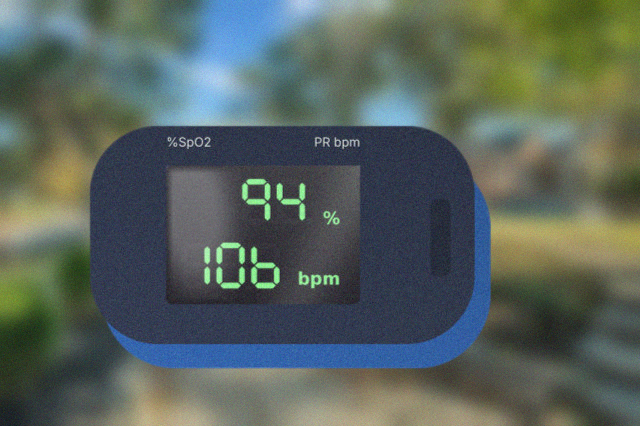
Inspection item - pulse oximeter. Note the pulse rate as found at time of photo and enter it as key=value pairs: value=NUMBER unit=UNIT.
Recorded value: value=106 unit=bpm
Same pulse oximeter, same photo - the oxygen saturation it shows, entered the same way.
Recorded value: value=94 unit=%
